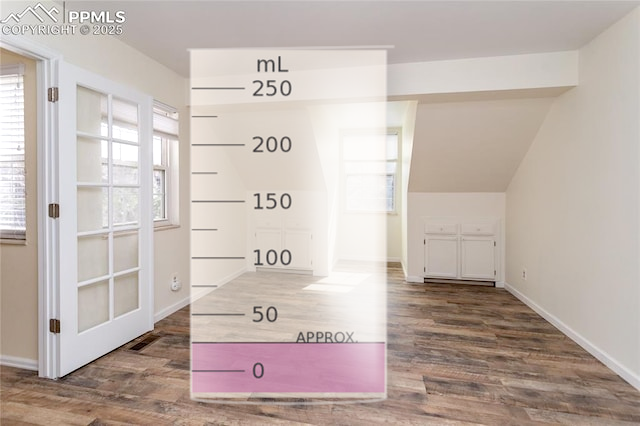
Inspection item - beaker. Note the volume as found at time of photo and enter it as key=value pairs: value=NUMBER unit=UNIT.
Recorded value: value=25 unit=mL
